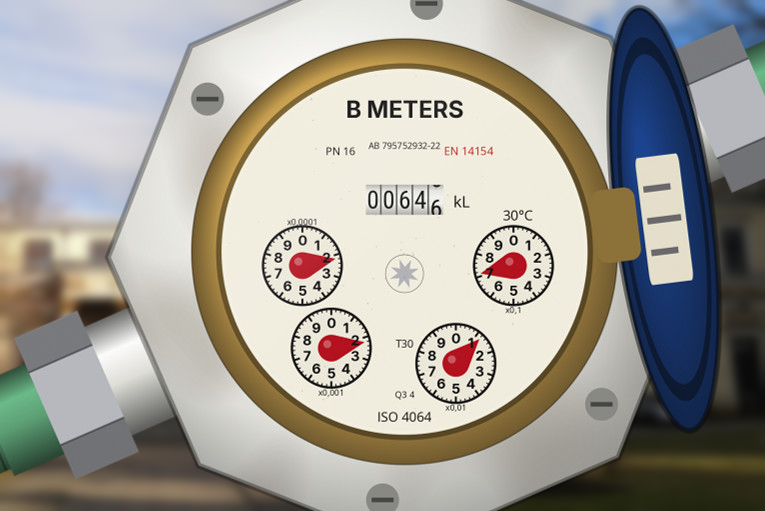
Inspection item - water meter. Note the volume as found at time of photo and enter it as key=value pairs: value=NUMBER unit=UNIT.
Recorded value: value=645.7122 unit=kL
